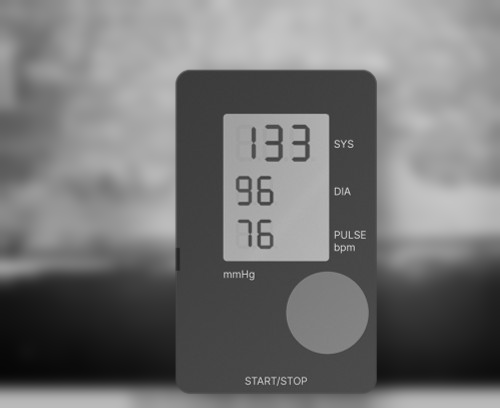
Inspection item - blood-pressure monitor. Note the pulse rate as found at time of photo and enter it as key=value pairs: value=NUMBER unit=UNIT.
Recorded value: value=76 unit=bpm
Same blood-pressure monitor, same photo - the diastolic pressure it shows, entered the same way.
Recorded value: value=96 unit=mmHg
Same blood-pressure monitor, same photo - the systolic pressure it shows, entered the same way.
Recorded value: value=133 unit=mmHg
